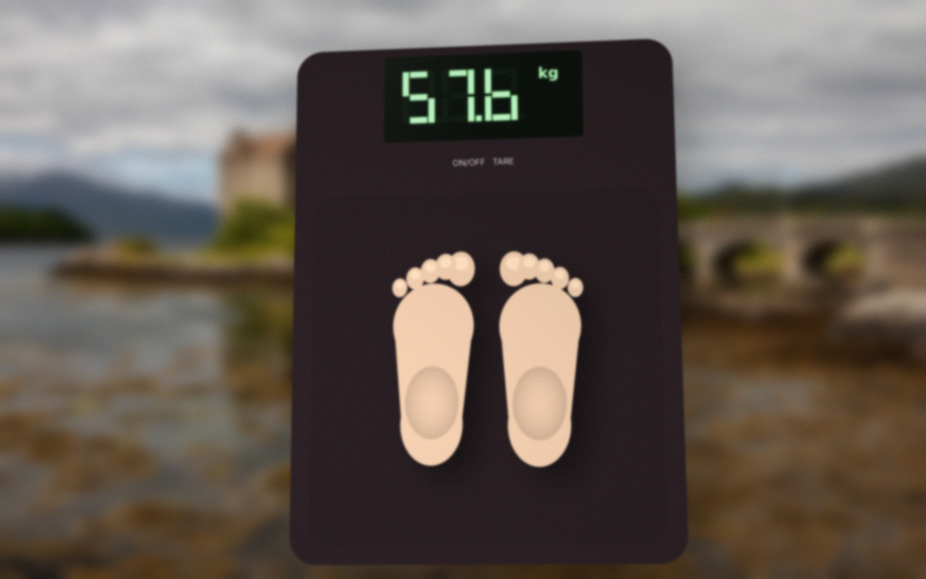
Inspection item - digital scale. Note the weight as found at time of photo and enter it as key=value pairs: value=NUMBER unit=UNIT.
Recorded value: value=57.6 unit=kg
